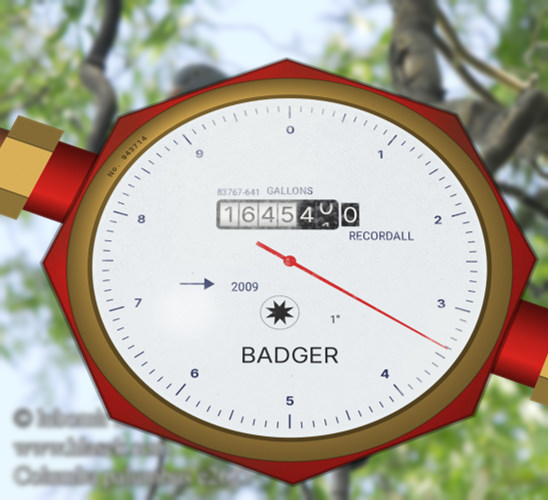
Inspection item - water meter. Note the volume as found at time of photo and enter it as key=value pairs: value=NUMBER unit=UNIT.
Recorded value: value=1645403.4 unit=gal
